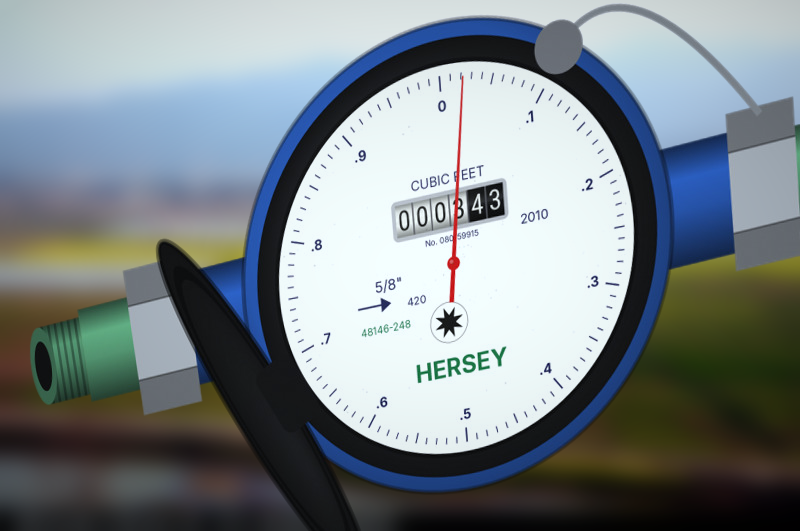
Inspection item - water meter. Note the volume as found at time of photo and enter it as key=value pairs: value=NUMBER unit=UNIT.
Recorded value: value=343.02 unit=ft³
